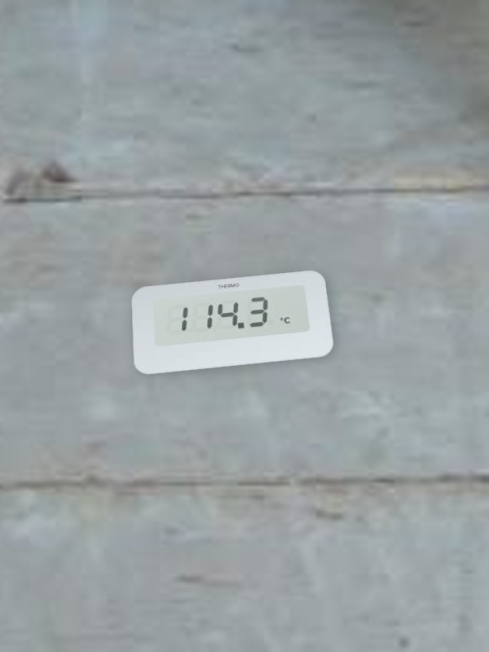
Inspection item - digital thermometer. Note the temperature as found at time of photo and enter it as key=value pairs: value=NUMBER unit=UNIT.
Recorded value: value=114.3 unit=°C
